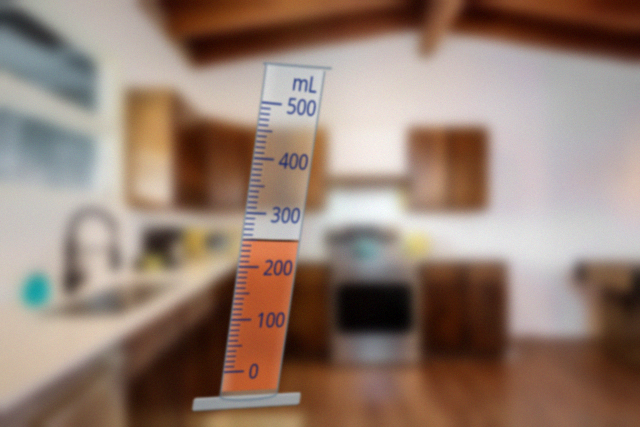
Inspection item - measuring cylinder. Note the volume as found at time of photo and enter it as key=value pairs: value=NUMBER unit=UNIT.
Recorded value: value=250 unit=mL
